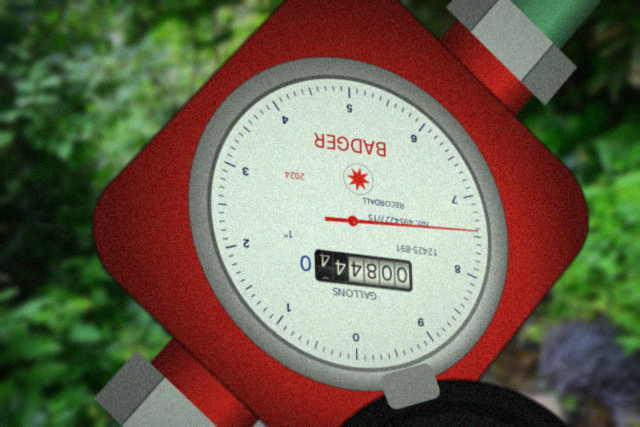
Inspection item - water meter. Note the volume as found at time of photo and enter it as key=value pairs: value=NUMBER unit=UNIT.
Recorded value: value=84437.4 unit=gal
